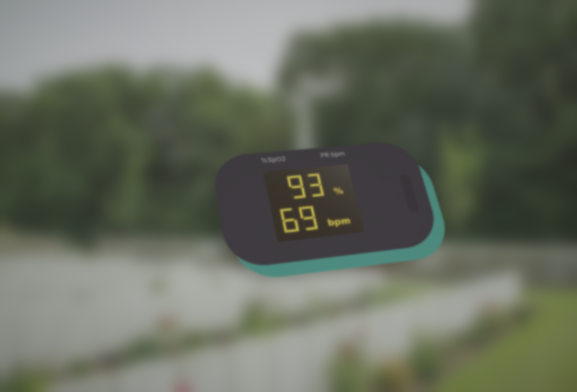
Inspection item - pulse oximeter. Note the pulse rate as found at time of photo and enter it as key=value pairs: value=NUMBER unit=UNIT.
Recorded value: value=69 unit=bpm
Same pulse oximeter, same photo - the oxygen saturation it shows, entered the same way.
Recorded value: value=93 unit=%
